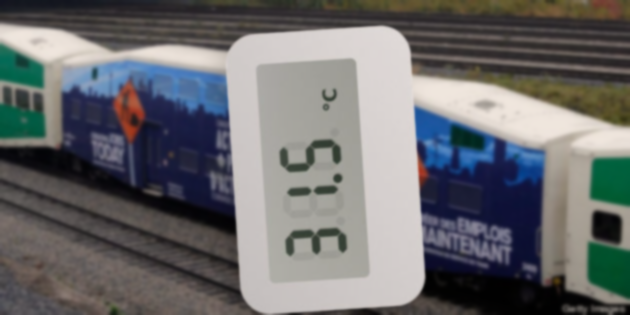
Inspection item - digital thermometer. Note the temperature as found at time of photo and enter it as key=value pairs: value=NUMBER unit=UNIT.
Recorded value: value=31.5 unit=°C
